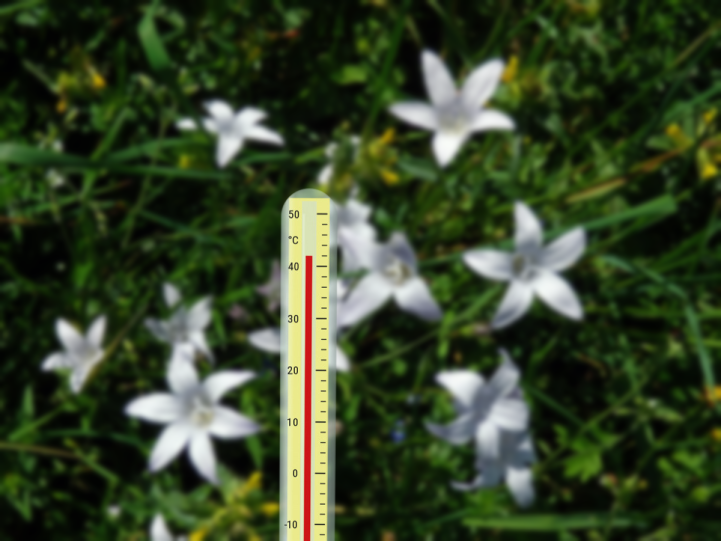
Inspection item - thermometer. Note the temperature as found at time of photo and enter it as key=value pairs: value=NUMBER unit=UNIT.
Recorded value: value=42 unit=°C
